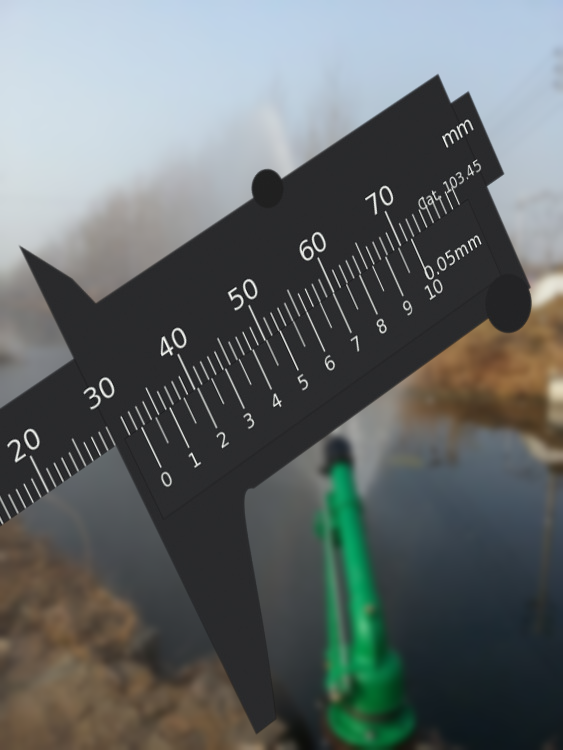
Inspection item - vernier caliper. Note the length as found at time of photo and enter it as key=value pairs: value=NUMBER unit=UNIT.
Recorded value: value=32.6 unit=mm
